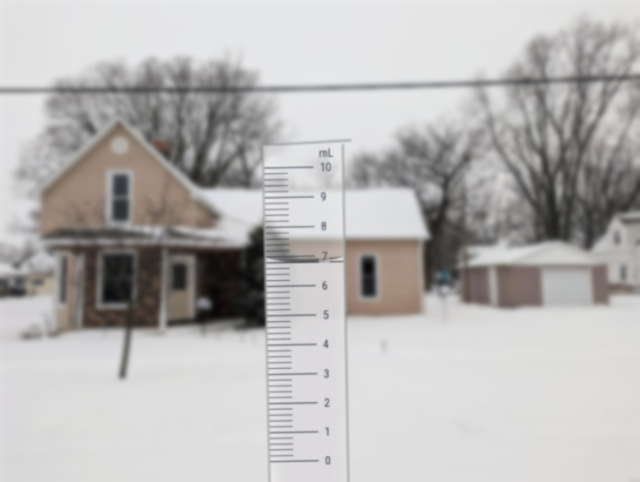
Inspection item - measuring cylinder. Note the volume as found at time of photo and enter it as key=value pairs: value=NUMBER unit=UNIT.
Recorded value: value=6.8 unit=mL
